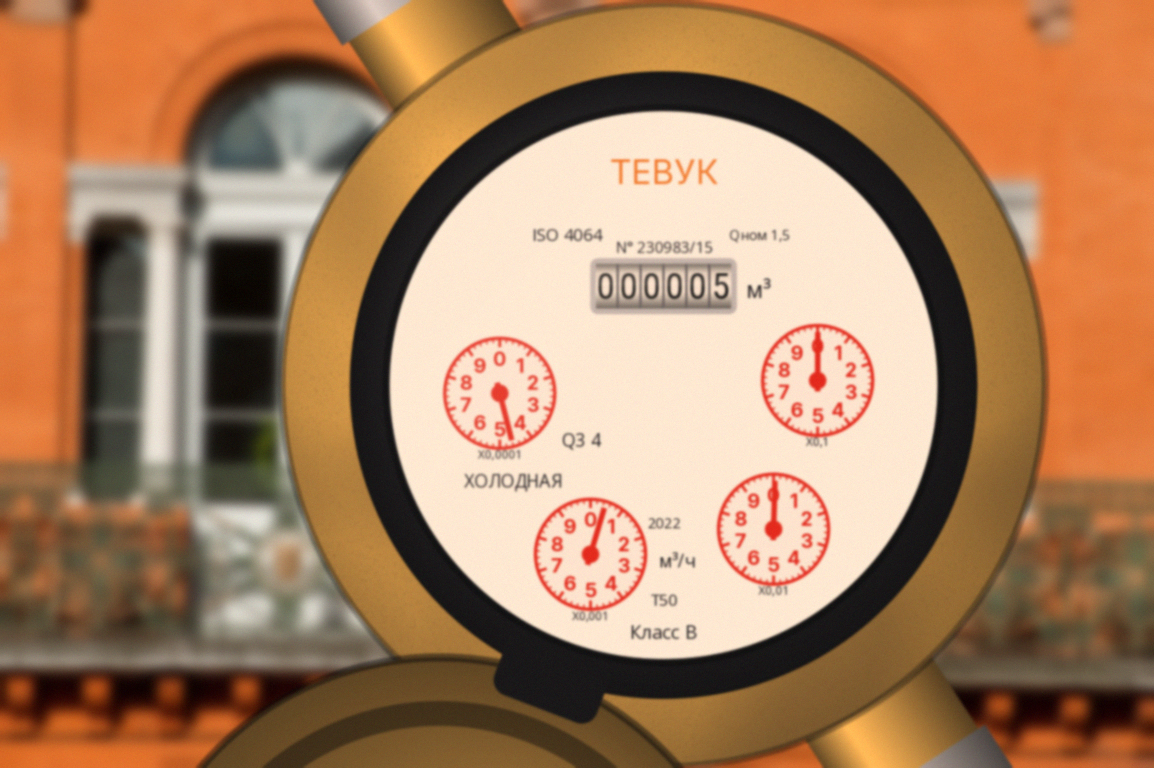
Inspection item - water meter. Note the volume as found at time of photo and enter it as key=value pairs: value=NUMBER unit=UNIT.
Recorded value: value=5.0004 unit=m³
